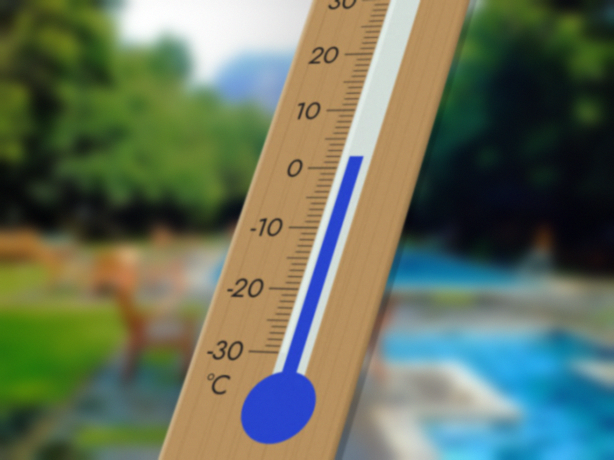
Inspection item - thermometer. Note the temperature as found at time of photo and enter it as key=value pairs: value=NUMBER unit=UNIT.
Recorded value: value=2 unit=°C
